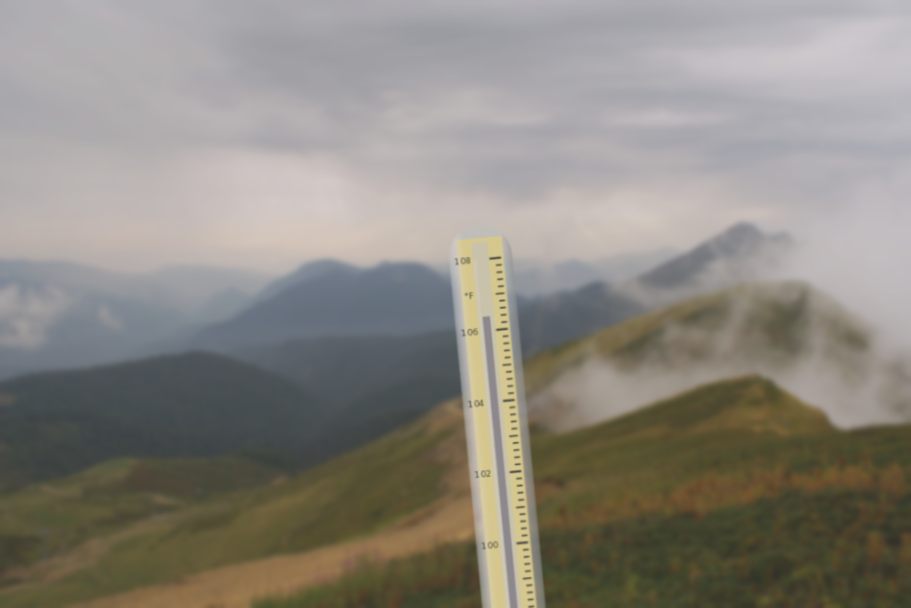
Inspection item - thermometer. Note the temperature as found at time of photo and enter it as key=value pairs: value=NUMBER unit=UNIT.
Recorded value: value=106.4 unit=°F
